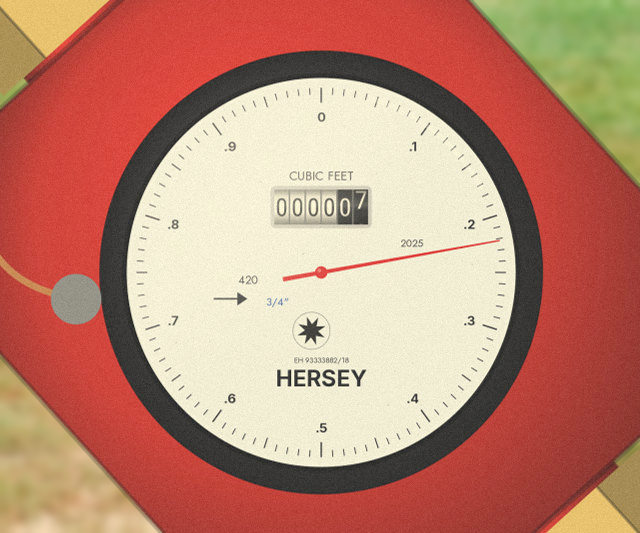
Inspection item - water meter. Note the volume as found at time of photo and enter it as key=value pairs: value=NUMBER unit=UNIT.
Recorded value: value=7.22 unit=ft³
